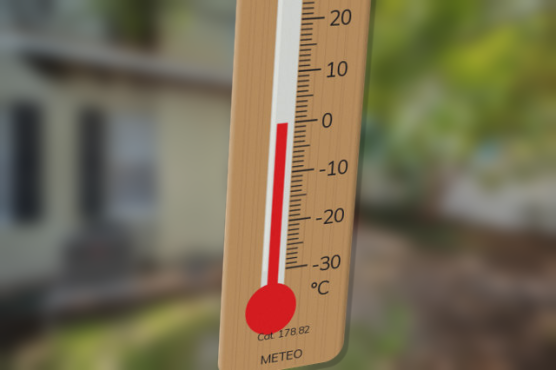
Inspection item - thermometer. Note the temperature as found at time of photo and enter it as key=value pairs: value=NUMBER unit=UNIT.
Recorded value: value=0 unit=°C
